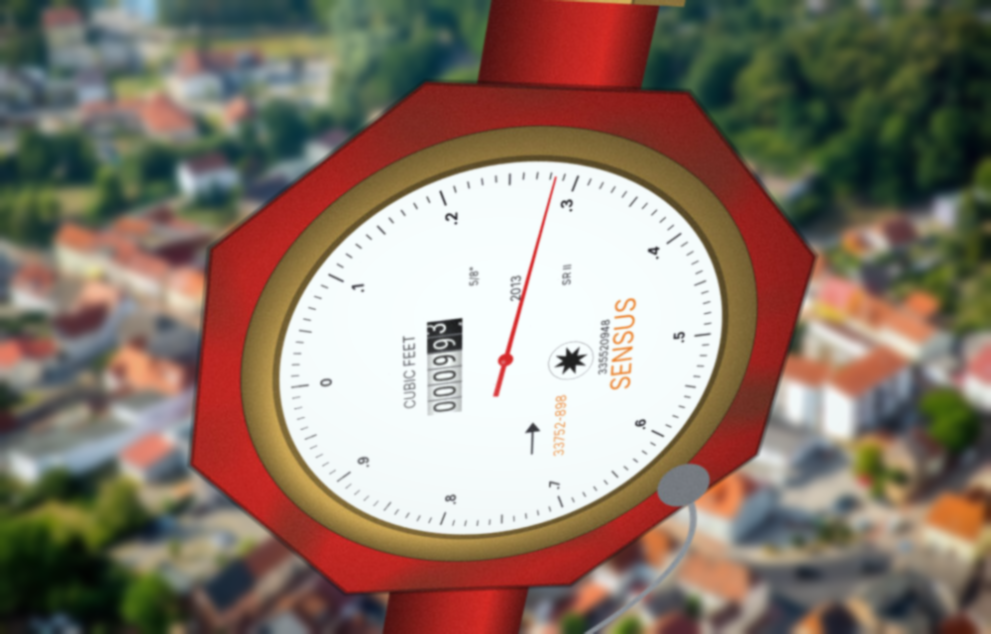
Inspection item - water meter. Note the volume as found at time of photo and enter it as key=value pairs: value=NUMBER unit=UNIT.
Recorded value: value=993.28 unit=ft³
